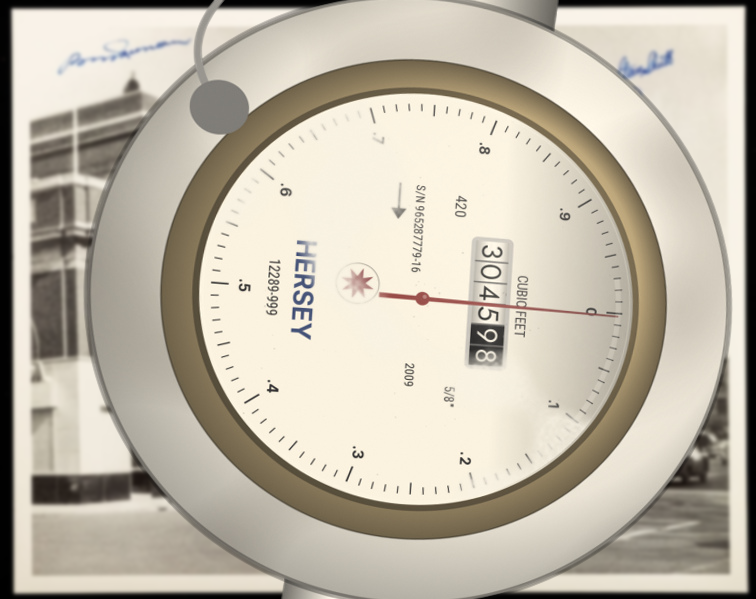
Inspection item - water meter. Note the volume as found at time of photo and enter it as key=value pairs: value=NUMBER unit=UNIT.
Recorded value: value=304598.00 unit=ft³
